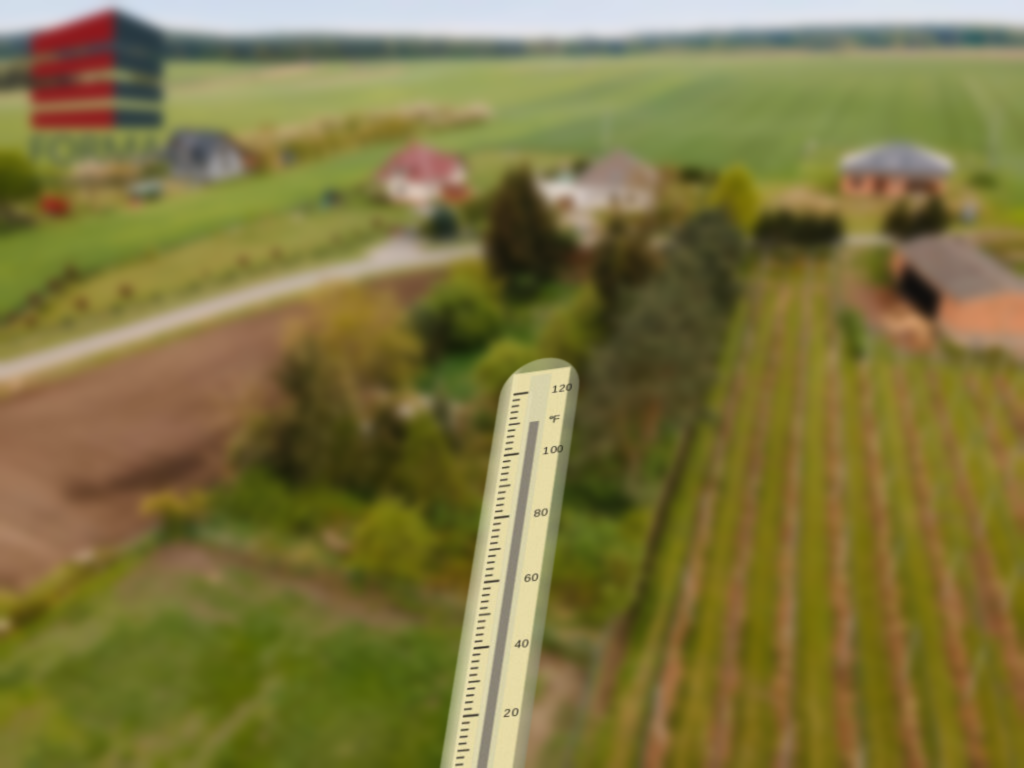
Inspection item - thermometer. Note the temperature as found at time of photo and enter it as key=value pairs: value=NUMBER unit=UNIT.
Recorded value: value=110 unit=°F
